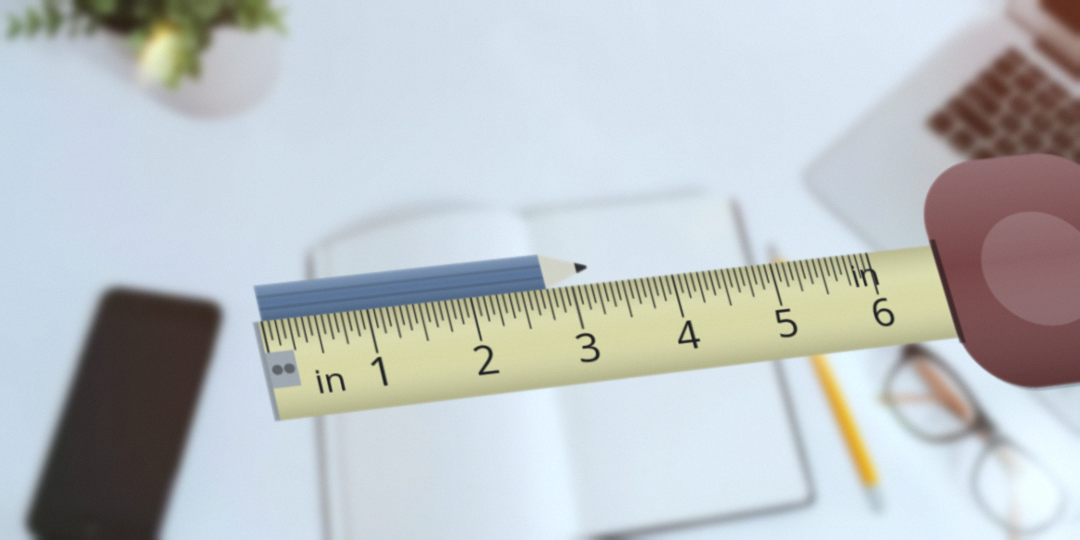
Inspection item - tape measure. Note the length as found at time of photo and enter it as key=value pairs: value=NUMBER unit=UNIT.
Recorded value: value=3.1875 unit=in
